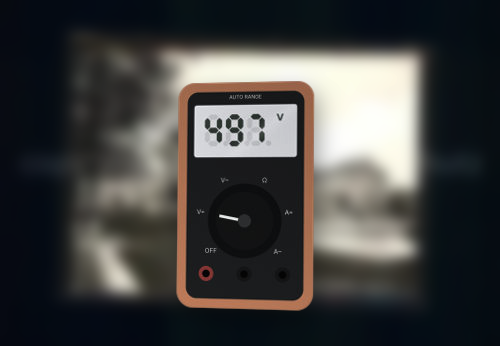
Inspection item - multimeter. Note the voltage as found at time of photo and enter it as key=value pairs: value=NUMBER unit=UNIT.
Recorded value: value=497 unit=V
